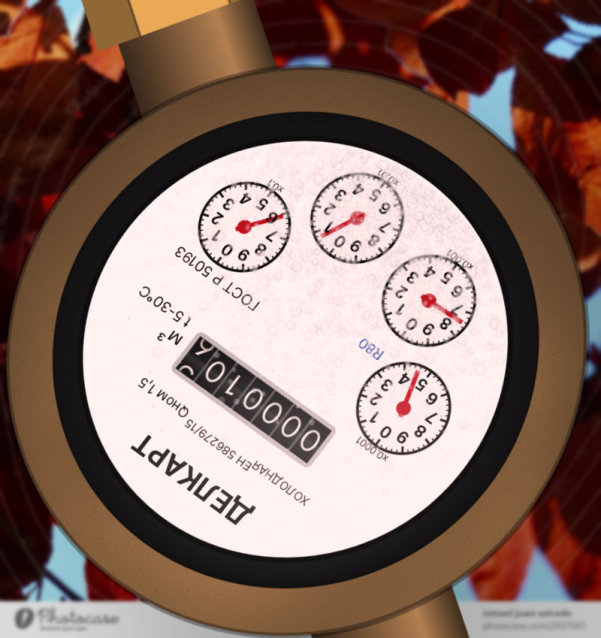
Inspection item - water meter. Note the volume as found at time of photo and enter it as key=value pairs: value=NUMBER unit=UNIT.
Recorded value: value=105.6074 unit=m³
